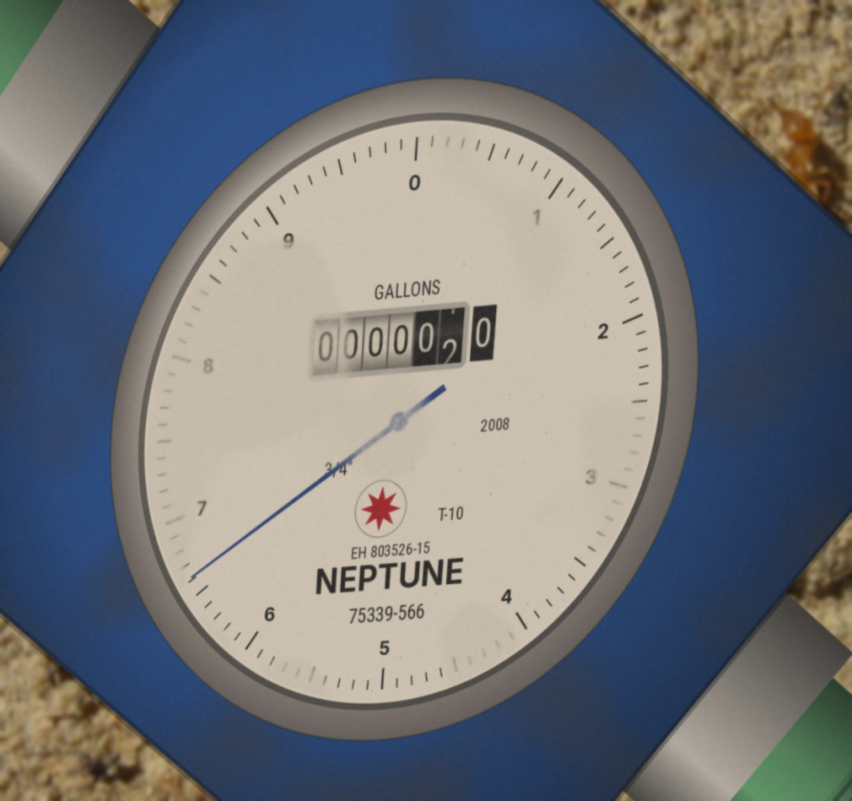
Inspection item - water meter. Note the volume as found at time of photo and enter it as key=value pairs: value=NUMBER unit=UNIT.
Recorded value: value=16.6 unit=gal
